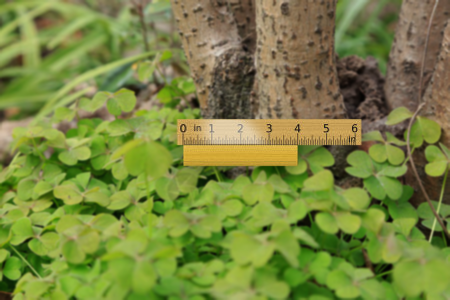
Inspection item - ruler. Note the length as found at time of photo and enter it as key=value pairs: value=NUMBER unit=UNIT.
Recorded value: value=4 unit=in
